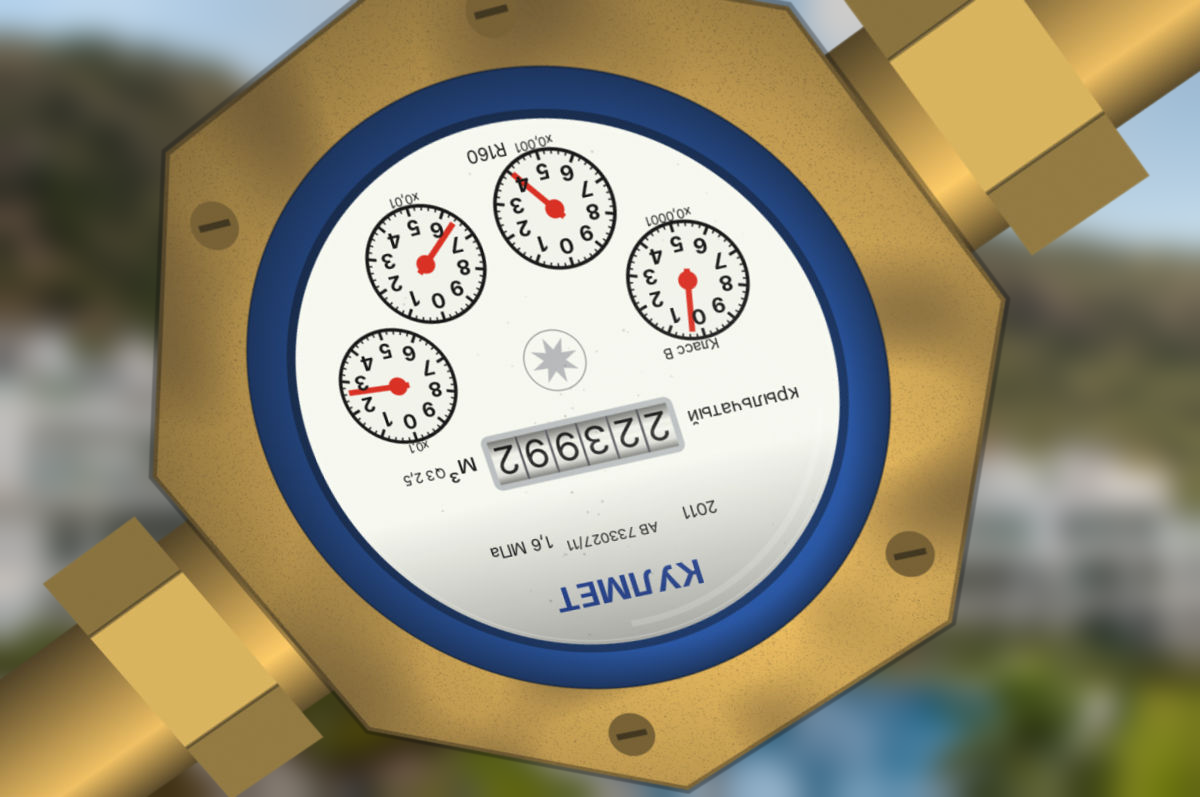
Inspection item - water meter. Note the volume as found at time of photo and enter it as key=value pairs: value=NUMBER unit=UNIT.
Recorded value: value=223992.2640 unit=m³
